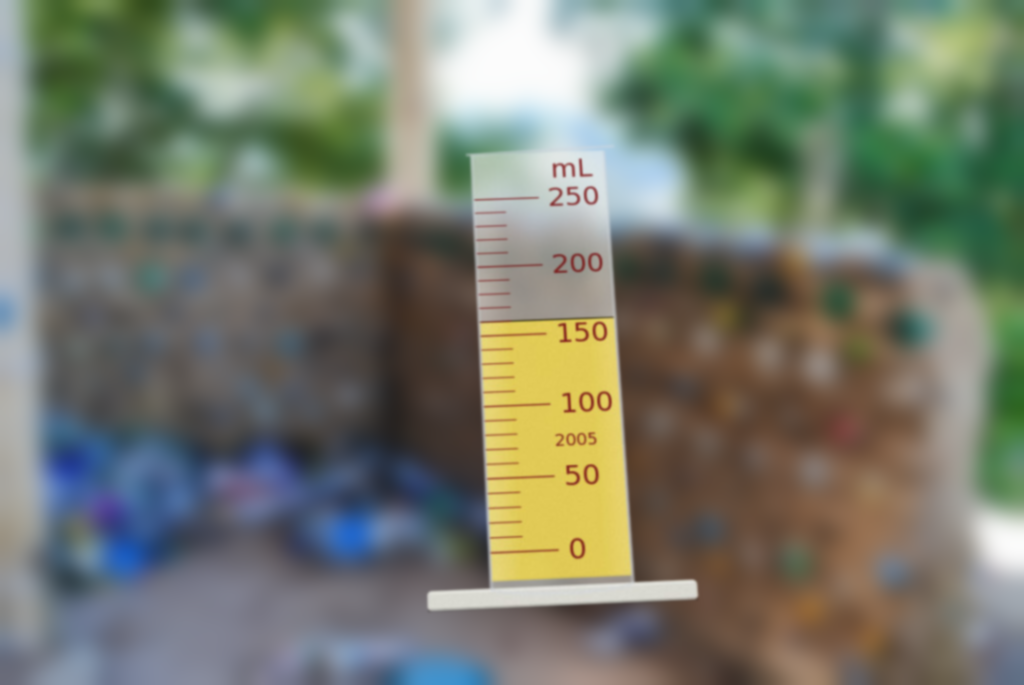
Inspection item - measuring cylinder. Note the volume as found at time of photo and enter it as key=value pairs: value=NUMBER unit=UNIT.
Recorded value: value=160 unit=mL
